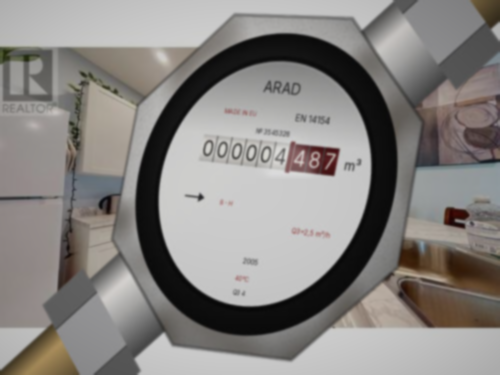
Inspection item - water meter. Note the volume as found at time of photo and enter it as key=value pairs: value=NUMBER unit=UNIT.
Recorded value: value=4.487 unit=m³
